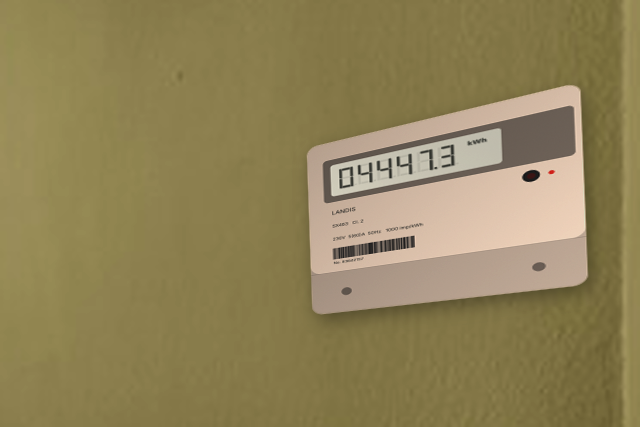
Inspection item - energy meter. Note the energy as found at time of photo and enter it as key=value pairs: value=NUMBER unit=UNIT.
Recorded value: value=4447.3 unit=kWh
